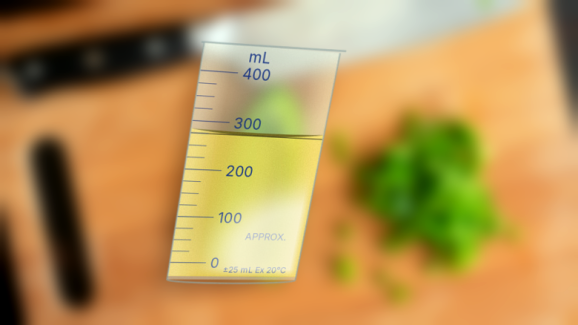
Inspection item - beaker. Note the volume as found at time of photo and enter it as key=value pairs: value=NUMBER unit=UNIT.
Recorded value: value=275 unit=mL
